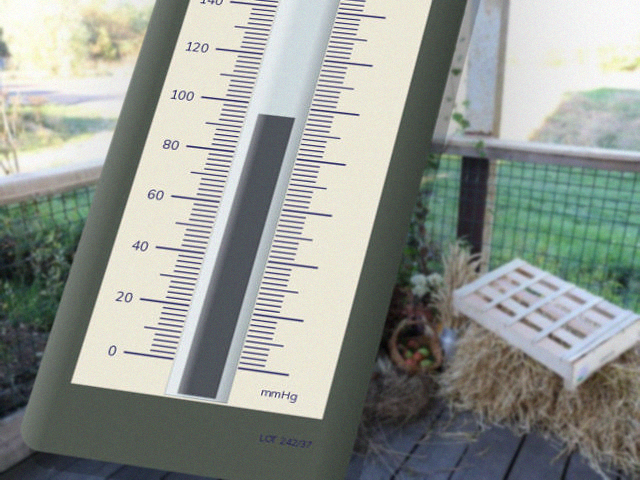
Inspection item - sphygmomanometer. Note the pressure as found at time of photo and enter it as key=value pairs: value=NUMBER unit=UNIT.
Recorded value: value=96 unit=mmHg
